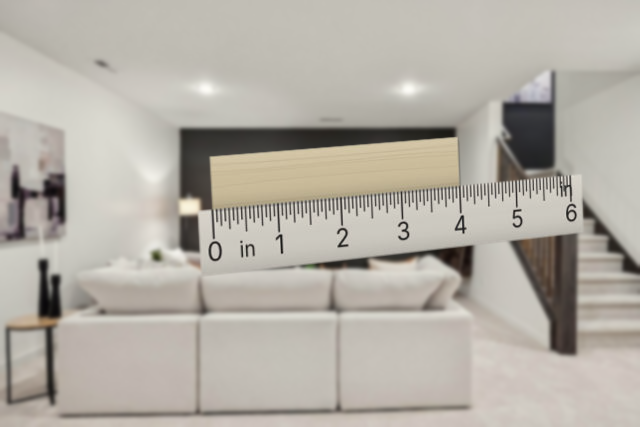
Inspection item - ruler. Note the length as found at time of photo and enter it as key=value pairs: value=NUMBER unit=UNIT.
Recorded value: value=4 unit=in
